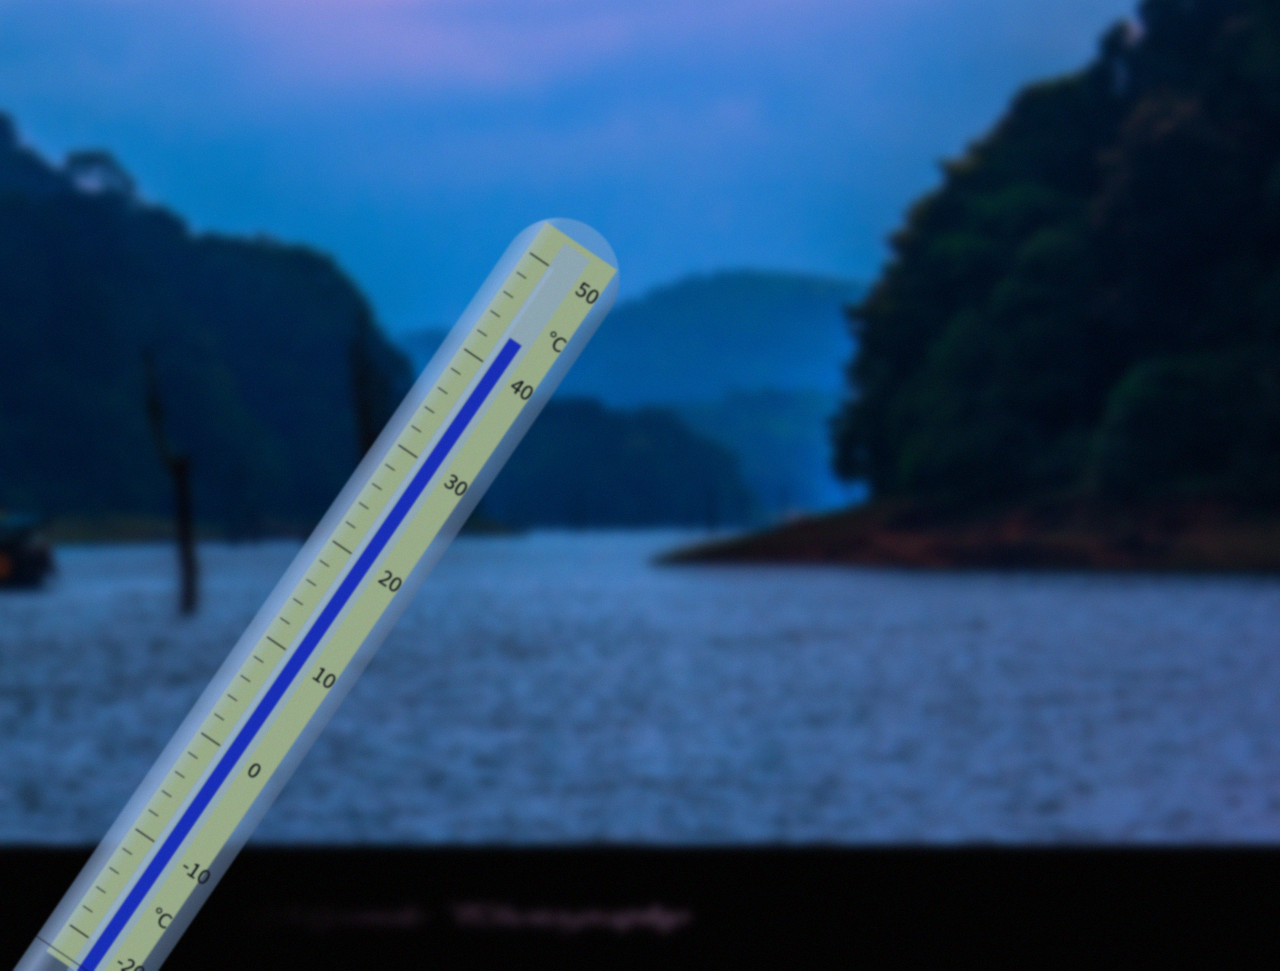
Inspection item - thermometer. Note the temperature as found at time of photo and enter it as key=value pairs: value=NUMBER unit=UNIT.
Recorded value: value=43 unit=°C
